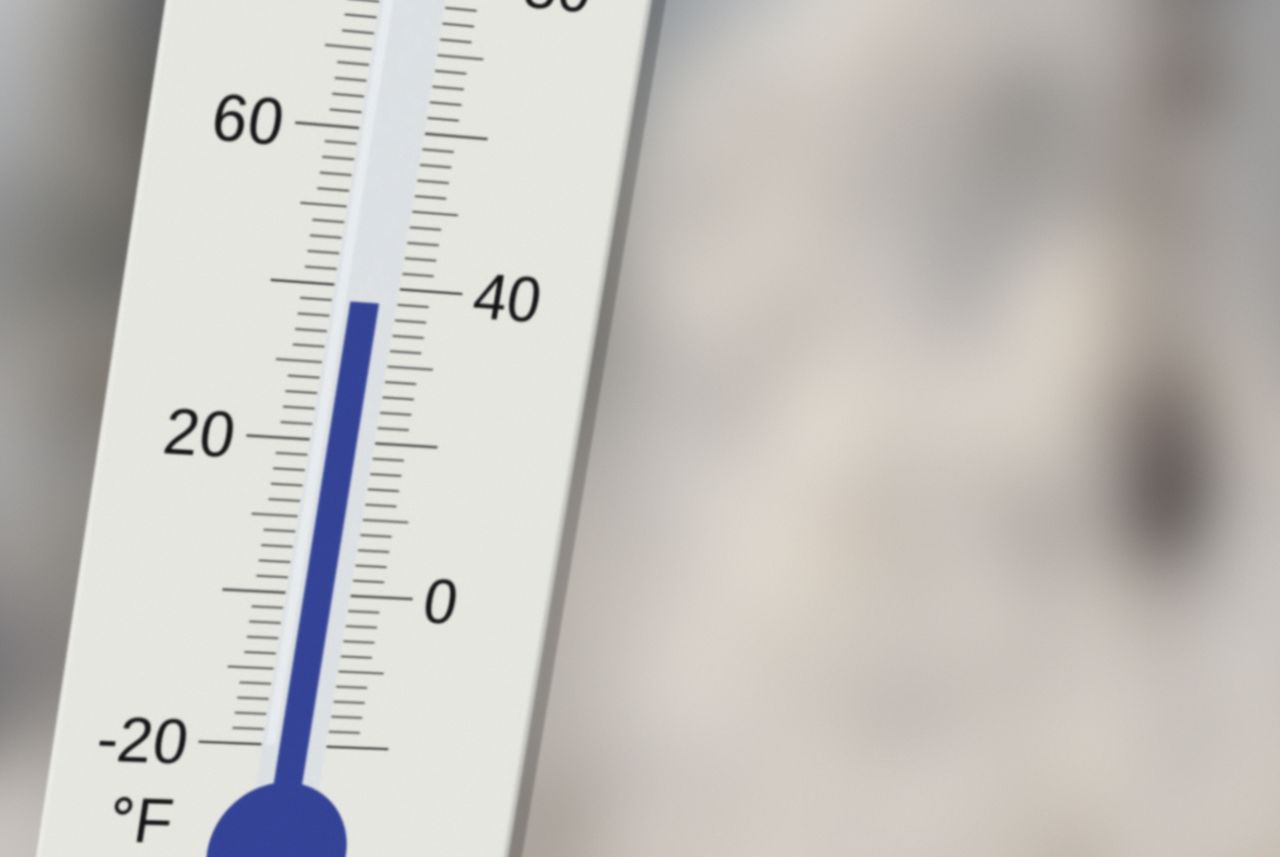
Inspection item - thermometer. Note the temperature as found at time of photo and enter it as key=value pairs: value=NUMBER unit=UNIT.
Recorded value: value=38 unit=°F
